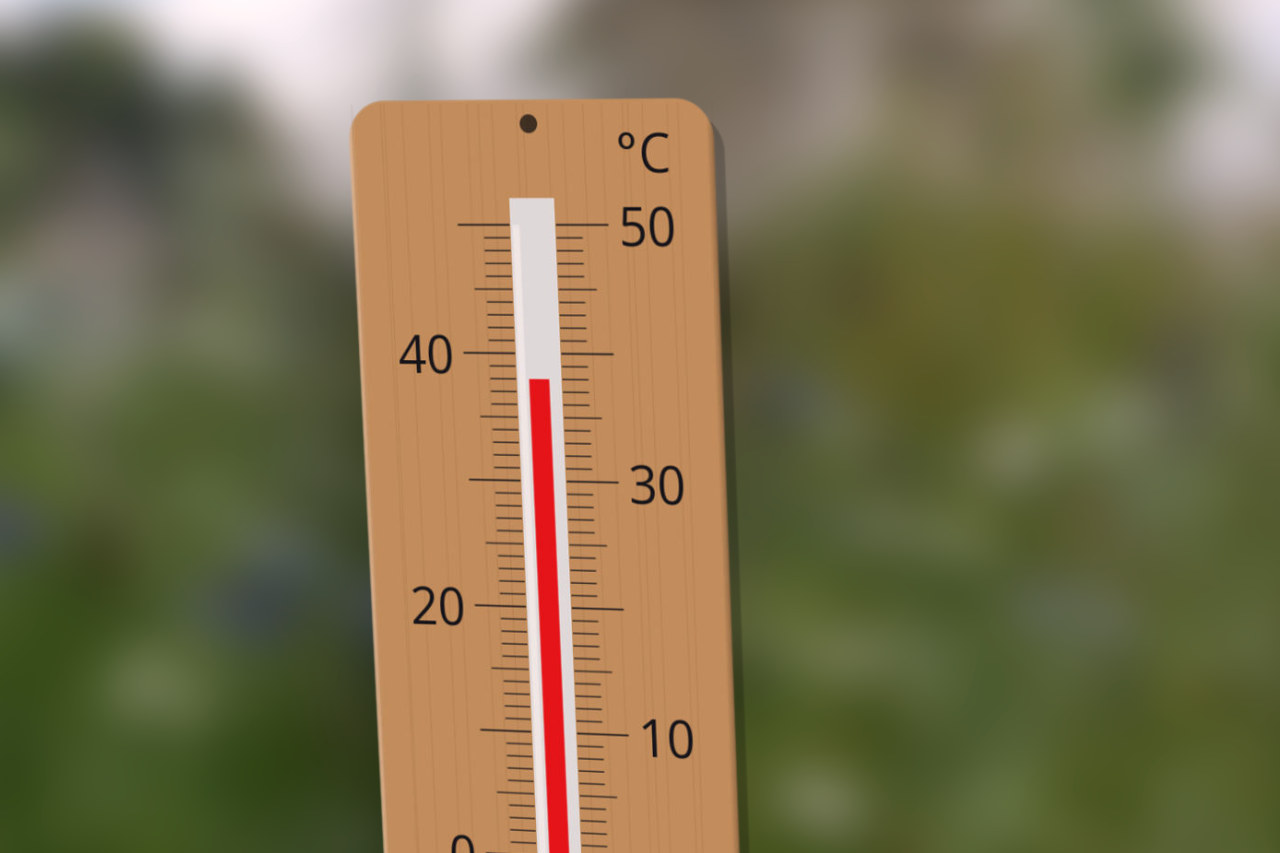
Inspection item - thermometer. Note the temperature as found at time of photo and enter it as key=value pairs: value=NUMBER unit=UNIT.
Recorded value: value=38 unit=°C
